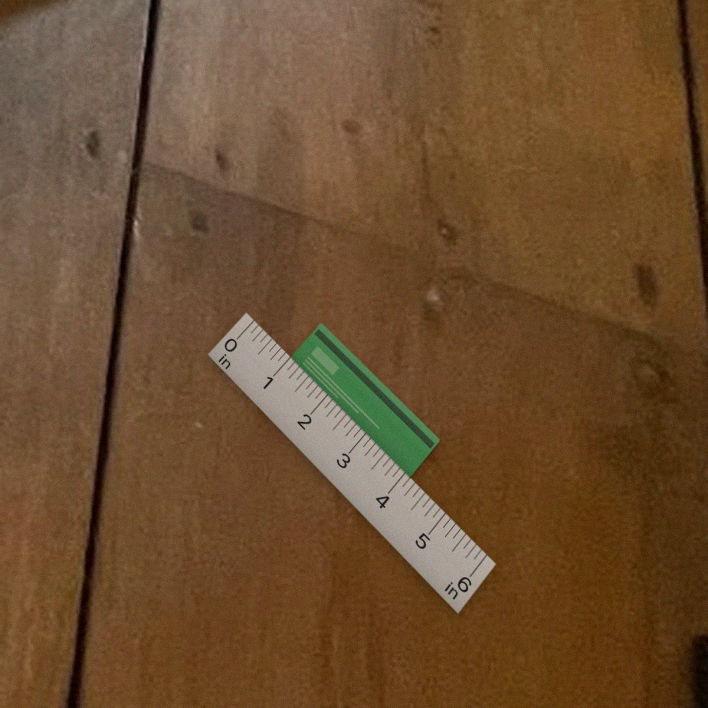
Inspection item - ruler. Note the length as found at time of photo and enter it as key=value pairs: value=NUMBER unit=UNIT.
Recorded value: value=3.125 unit=in
